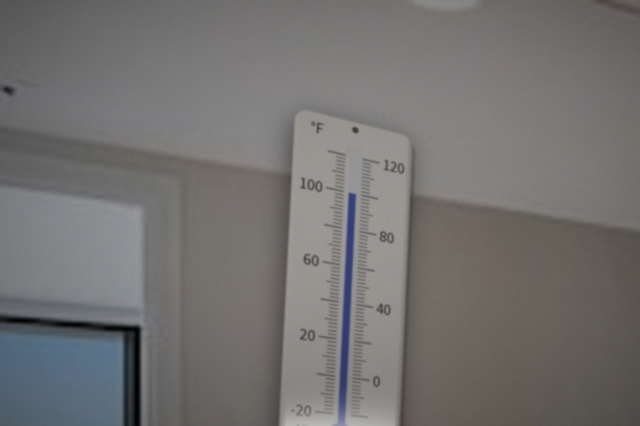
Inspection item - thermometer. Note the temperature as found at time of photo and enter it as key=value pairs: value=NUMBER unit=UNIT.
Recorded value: value=100 unit=°F
